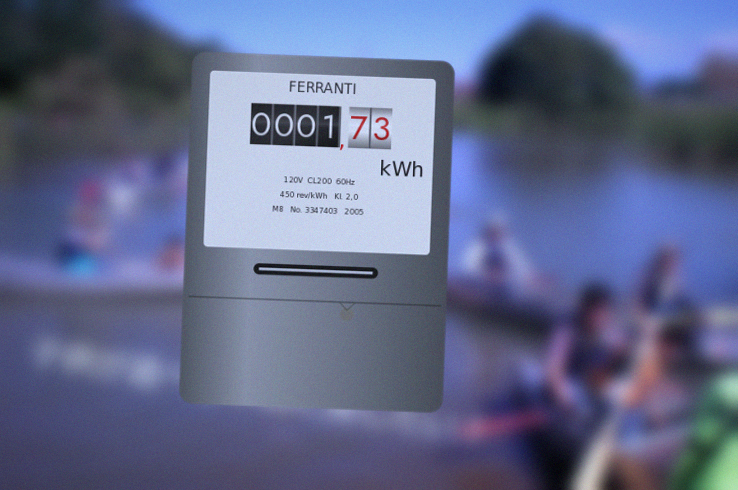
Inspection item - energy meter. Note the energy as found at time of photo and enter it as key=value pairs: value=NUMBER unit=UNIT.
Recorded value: value=1.73 unit=kWh
